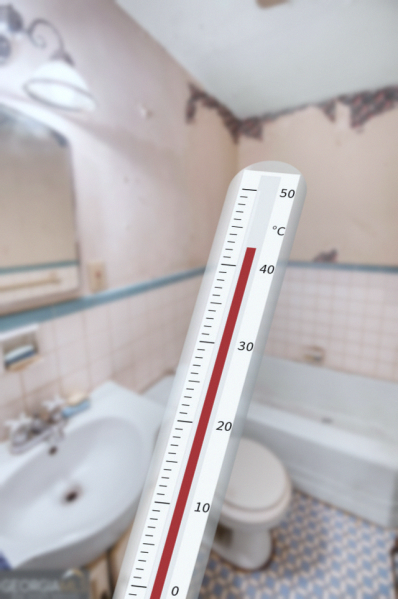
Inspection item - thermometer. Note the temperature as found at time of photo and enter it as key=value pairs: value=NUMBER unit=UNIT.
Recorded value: value=42.5 unit=°C
